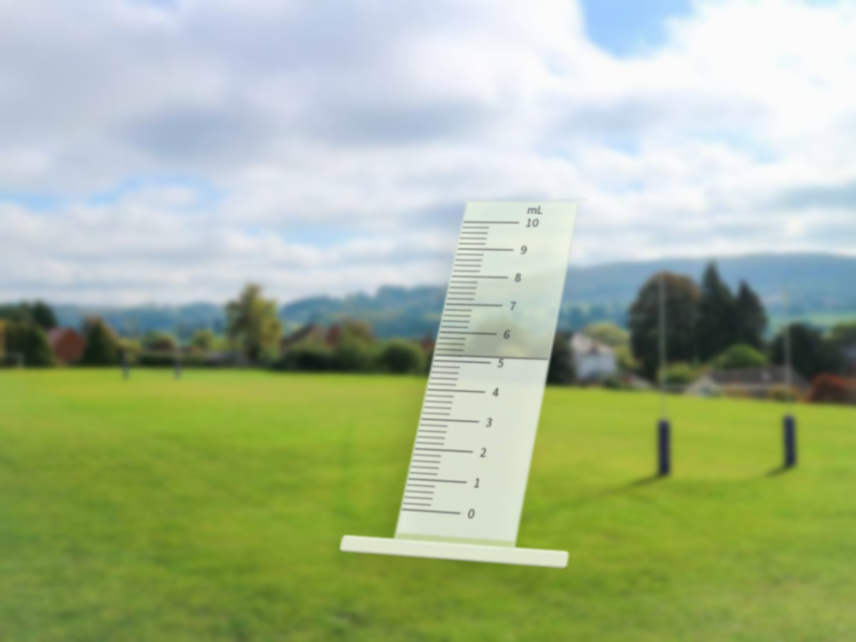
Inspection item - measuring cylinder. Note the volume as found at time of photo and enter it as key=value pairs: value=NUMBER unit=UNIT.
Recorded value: value=5.2 unit=mL
